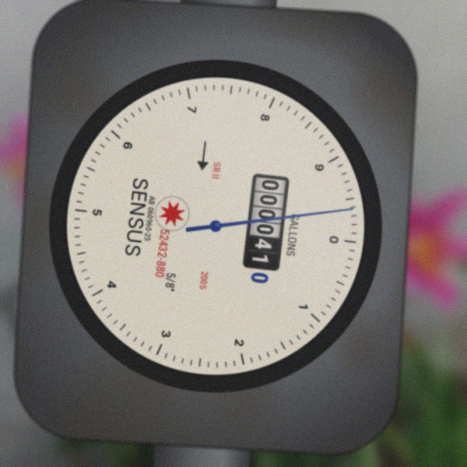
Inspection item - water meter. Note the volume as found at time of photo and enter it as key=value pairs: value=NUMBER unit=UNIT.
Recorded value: value=409.6 unit=gal
